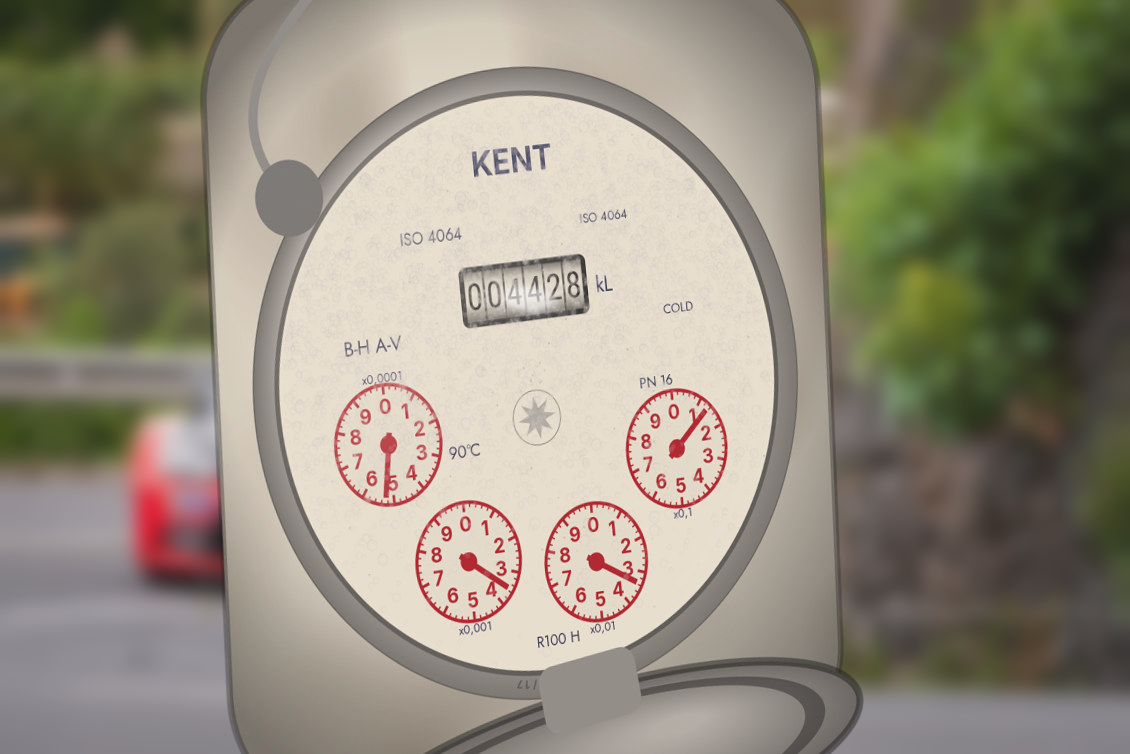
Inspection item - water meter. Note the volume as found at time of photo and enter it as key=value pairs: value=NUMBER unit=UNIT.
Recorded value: value=4428.1335 unit=kL
